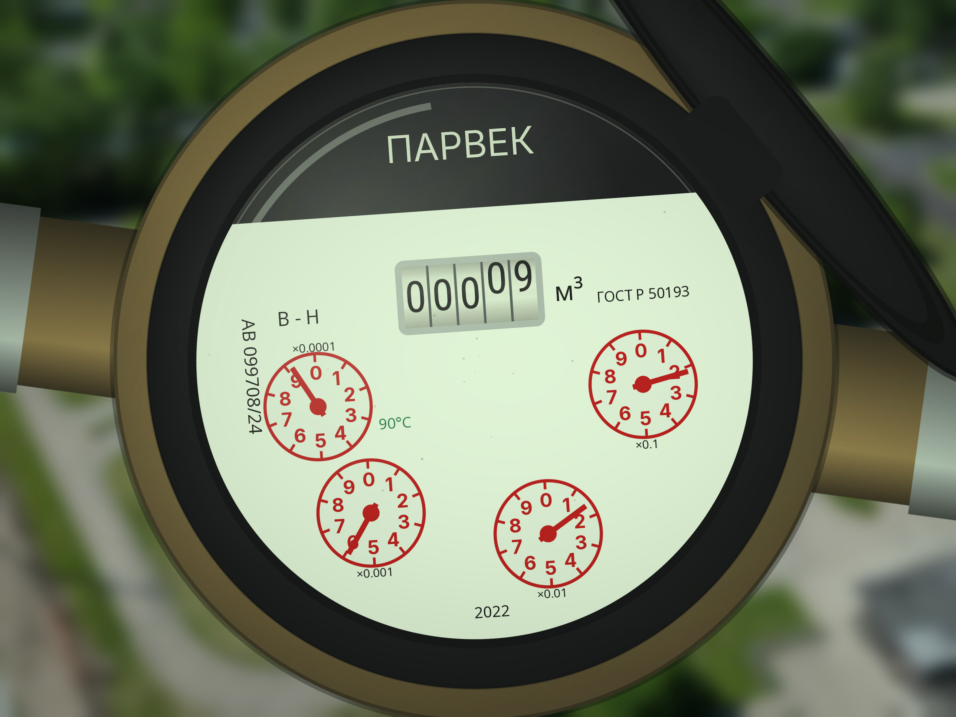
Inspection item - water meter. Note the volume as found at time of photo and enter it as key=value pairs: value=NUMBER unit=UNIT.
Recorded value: value=9.2159 unit=m³
